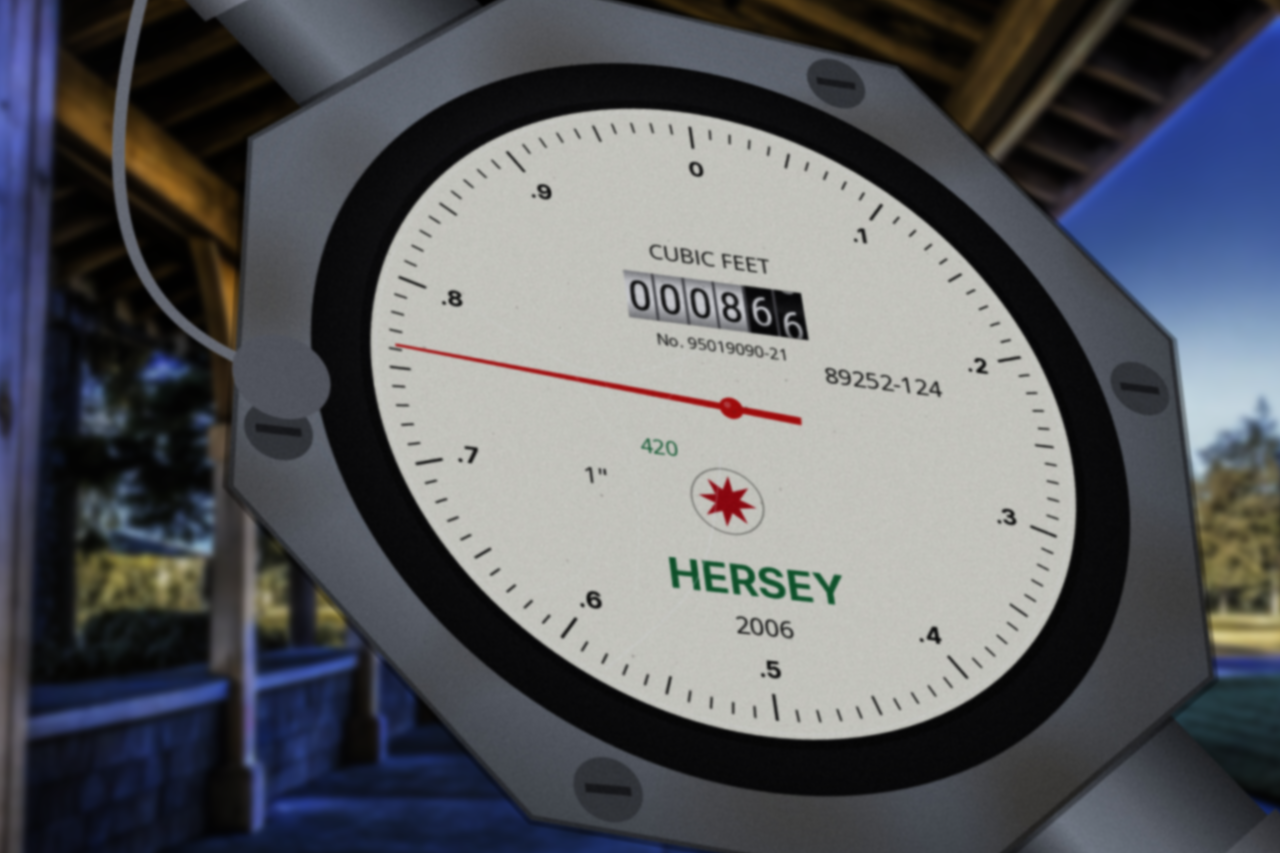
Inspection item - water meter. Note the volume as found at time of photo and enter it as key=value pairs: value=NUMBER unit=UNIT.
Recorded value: value=865.76 unit=ft³
